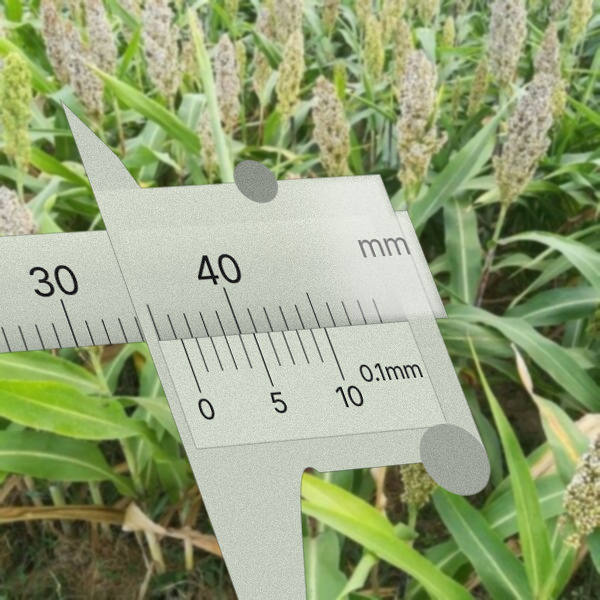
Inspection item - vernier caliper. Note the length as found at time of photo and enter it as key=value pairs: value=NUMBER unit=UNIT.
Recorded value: value=36.3 unit=mm
